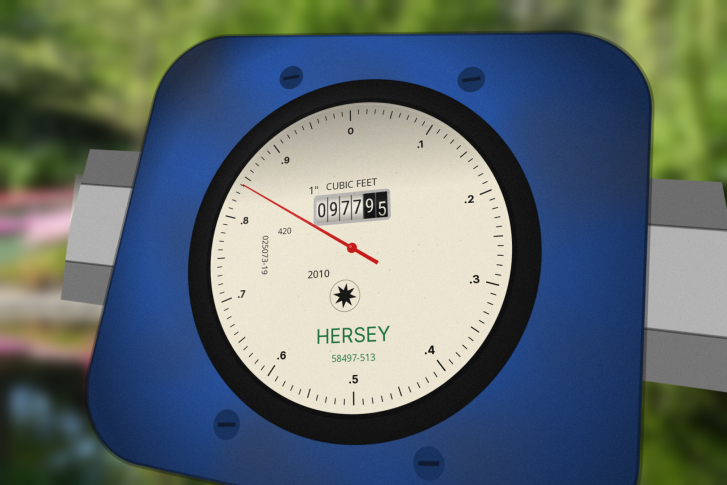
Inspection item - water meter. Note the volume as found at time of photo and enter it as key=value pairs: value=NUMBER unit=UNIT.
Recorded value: value=97794.84 unit=ft³
